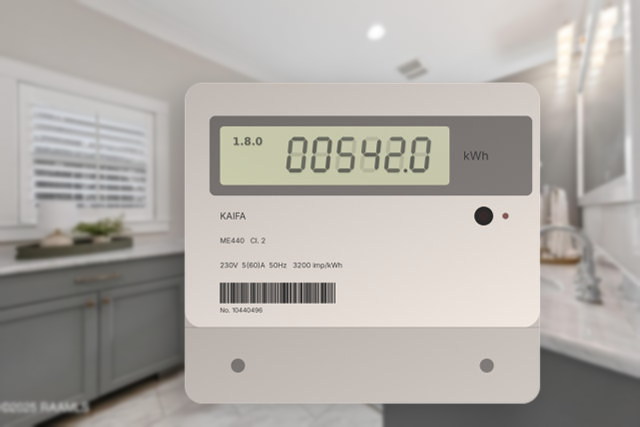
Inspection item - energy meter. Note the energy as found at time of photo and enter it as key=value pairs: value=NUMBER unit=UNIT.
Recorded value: value=542.0 unit=kWh
